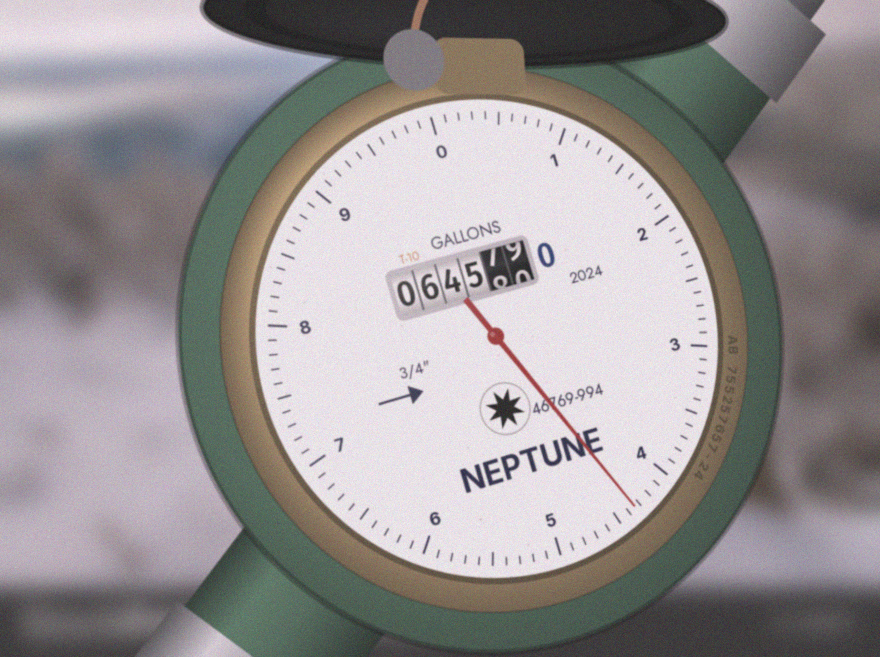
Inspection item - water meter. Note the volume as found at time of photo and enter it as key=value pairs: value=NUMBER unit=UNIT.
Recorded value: value=645794.3 unit=gal
